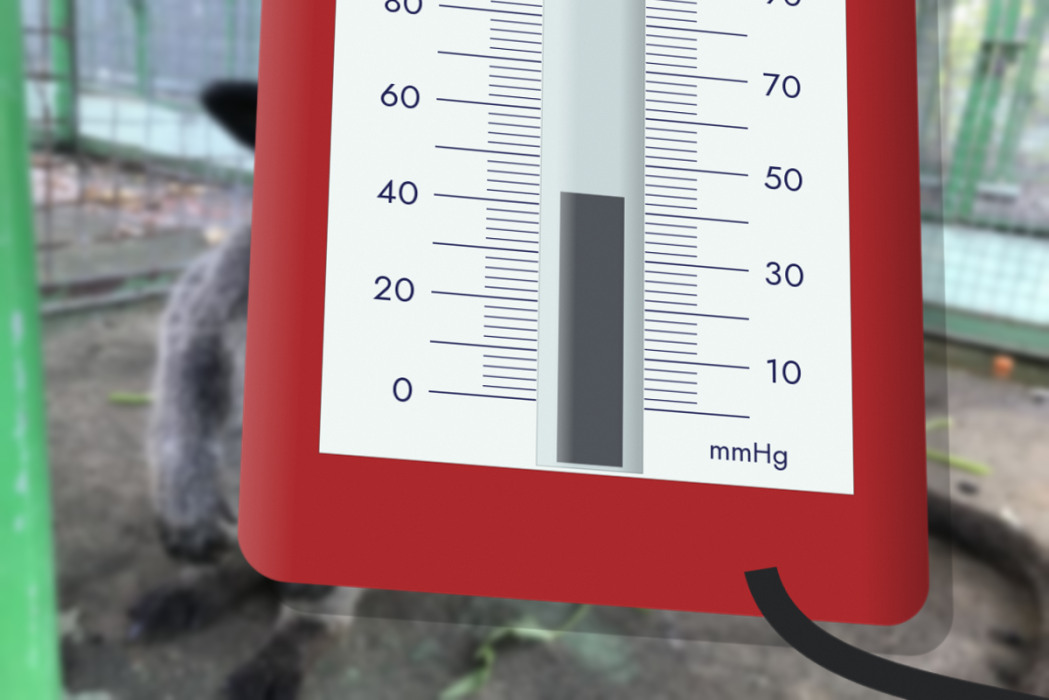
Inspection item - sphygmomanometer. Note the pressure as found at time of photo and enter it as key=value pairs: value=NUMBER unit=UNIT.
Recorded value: value=43 unit=mmHg
